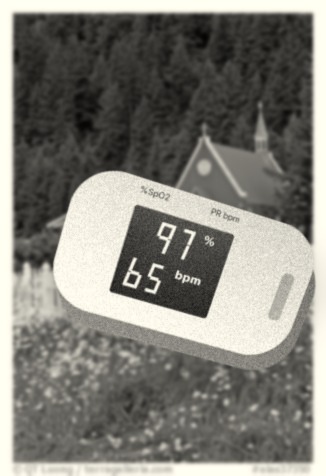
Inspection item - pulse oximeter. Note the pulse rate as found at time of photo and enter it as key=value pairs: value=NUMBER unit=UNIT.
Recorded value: value=65 unit=bpm
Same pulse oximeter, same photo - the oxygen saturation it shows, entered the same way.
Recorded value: value=97 unit=%
